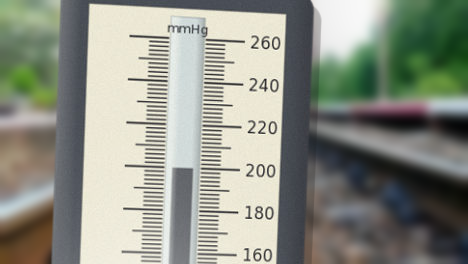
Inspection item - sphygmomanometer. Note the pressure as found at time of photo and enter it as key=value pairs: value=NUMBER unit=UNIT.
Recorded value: value=200 unit=mmHg
